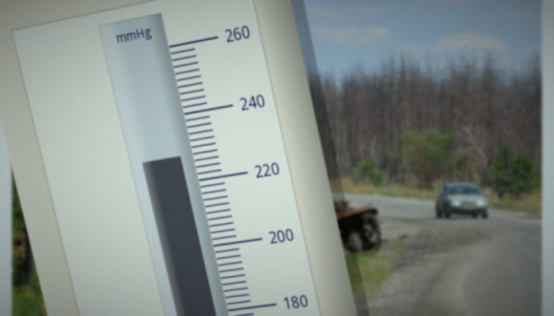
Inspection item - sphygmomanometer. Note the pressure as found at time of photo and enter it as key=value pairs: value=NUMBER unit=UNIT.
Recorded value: value=228 unit=mmHg
